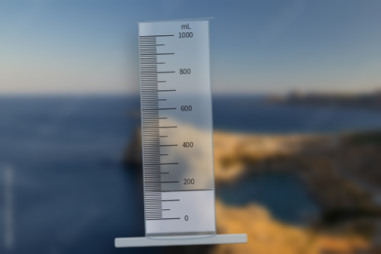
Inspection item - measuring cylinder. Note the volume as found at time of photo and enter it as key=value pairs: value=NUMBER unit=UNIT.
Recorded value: value=150 unit=mL
